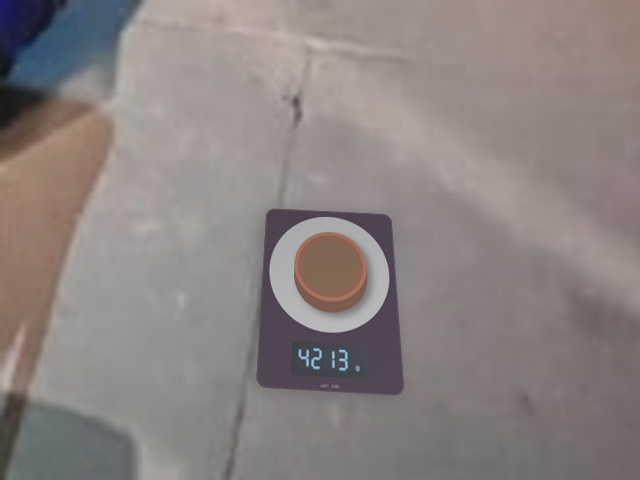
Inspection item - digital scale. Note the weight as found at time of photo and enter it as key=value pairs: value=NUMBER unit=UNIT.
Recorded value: value=4213 unit=g
